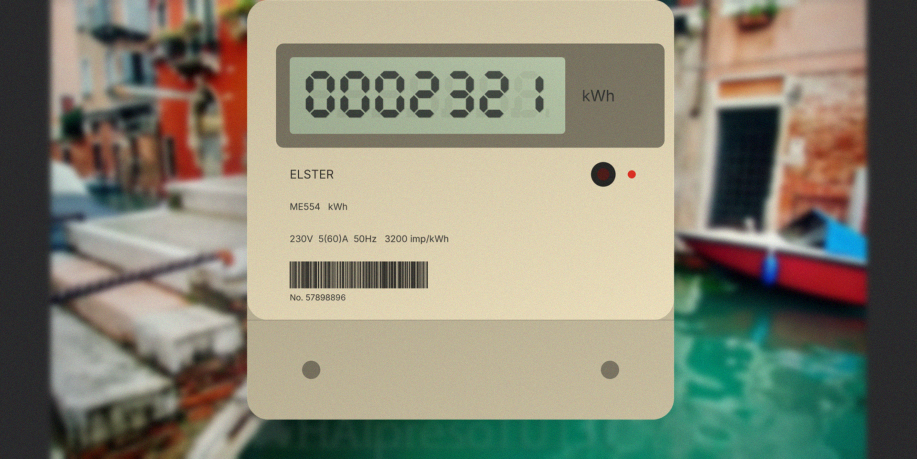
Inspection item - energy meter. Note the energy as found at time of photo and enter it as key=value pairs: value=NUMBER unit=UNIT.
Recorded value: value=2321 unit=kWh
